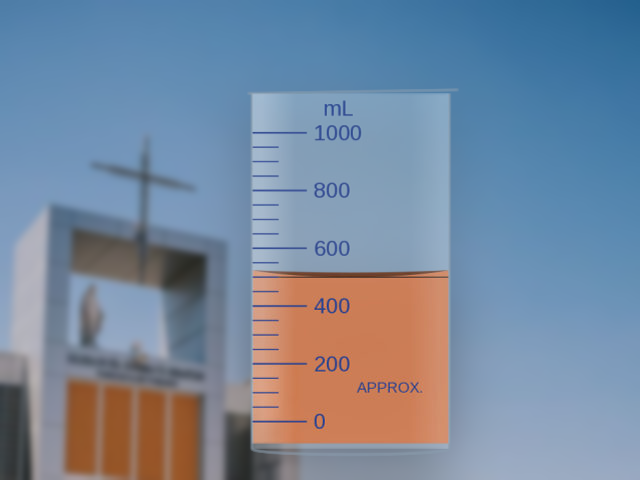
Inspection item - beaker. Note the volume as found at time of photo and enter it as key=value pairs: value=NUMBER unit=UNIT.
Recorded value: value=500 unit=mL
